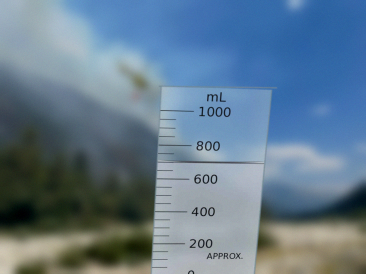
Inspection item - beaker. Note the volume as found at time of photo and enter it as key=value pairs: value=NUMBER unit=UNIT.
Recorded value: value=700 unit=mL
